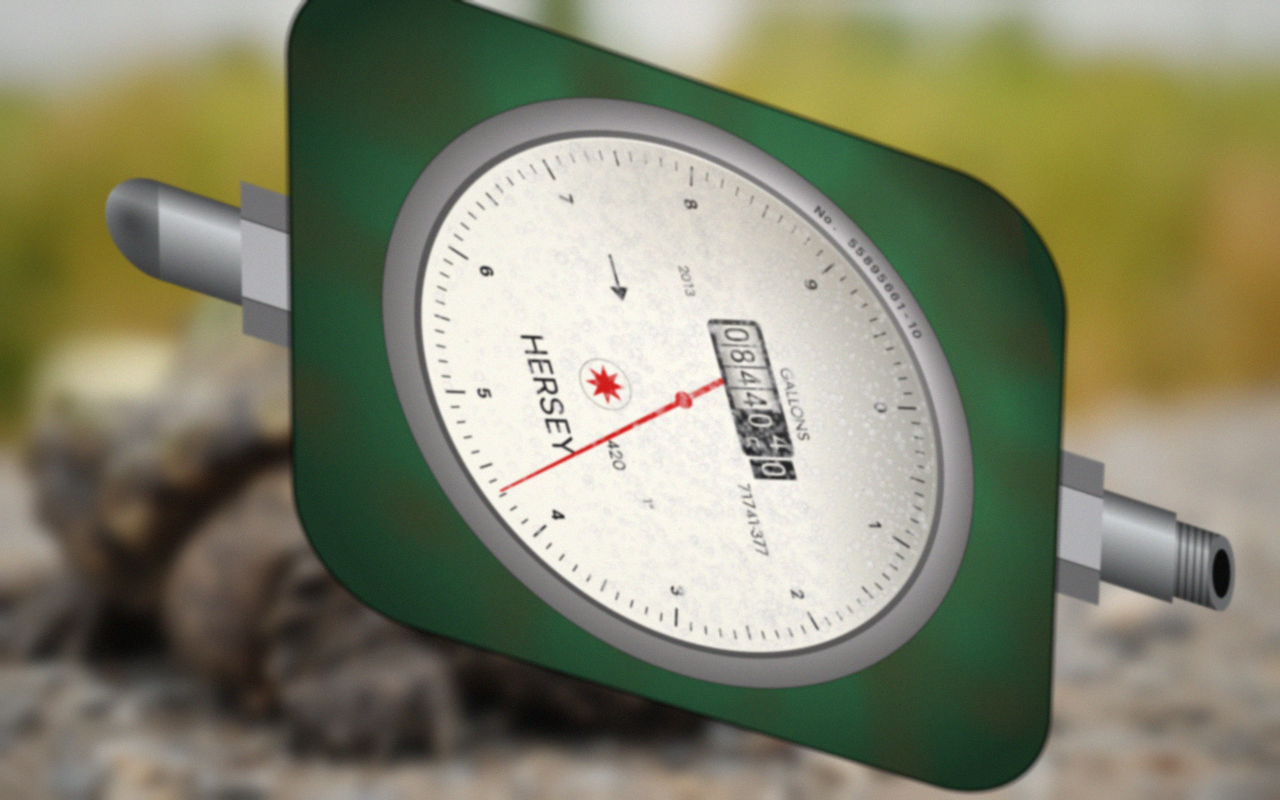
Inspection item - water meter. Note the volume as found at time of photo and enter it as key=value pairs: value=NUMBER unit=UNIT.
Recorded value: value=844044.3 unit=gal
